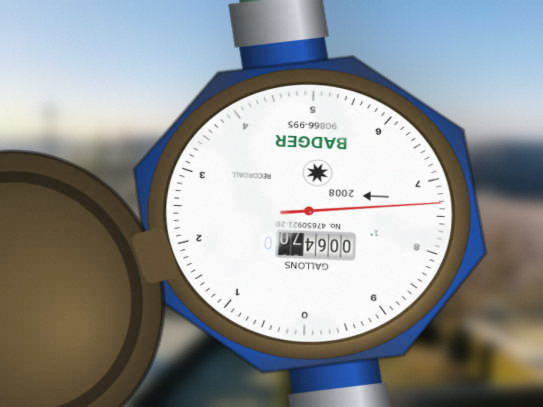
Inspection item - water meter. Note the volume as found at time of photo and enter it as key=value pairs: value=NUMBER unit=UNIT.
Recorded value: value=64697.3 unit=gal
